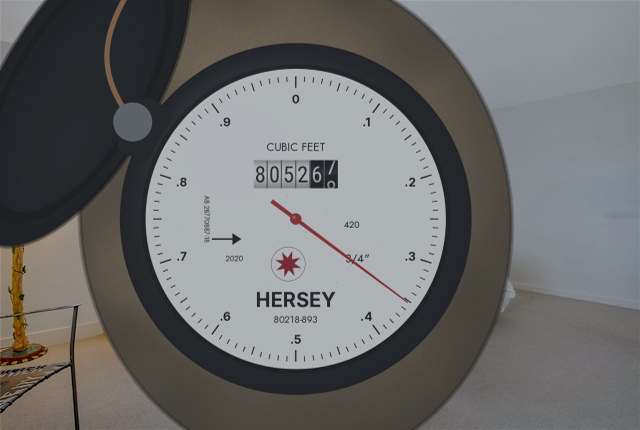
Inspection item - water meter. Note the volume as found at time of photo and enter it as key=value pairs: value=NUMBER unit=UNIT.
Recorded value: value=805267.35 unit=ft³
